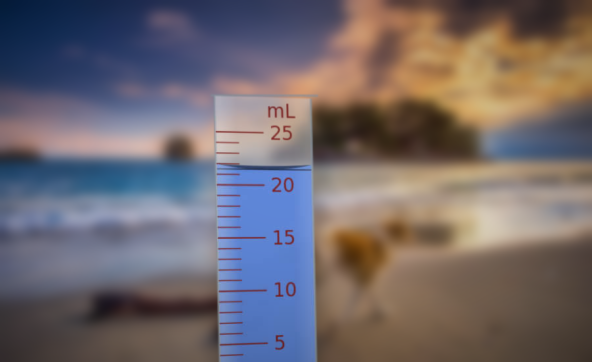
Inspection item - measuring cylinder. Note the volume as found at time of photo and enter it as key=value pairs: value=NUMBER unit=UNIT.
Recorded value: value=21.5 unit=mL
